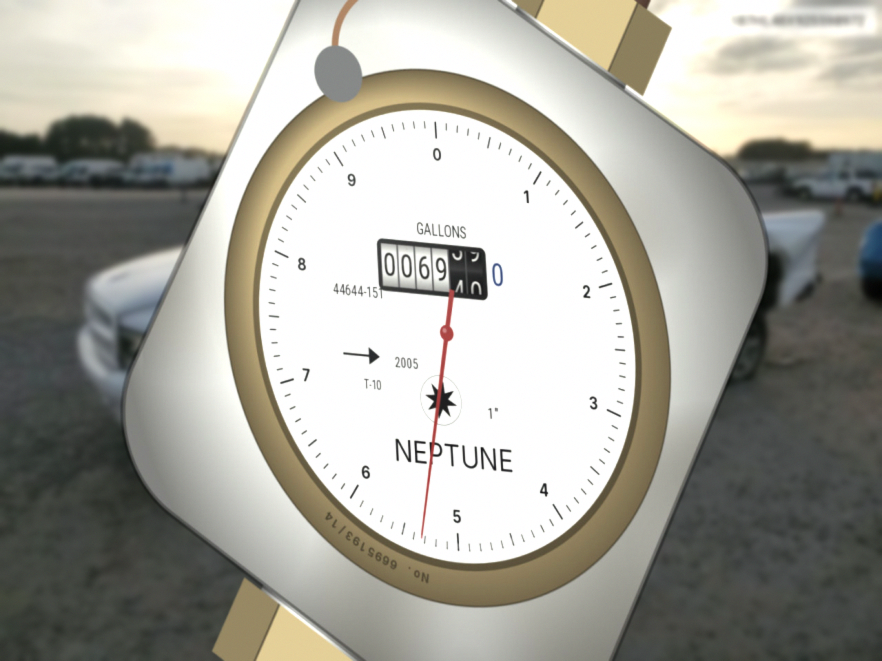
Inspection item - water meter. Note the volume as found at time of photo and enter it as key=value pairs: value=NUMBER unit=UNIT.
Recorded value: value=69395.3 unit=gal
